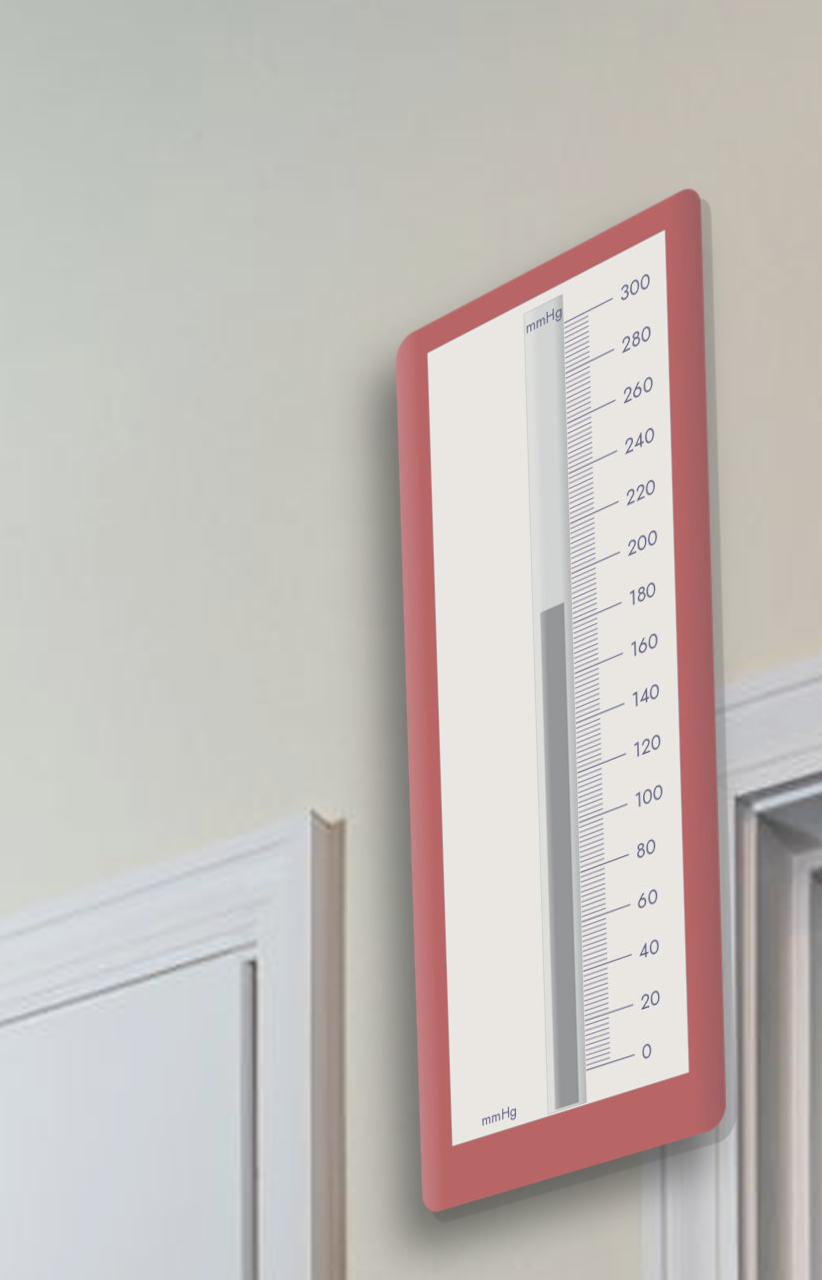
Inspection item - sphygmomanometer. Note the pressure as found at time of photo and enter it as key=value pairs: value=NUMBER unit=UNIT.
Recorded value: value=190 unit=mmHg
